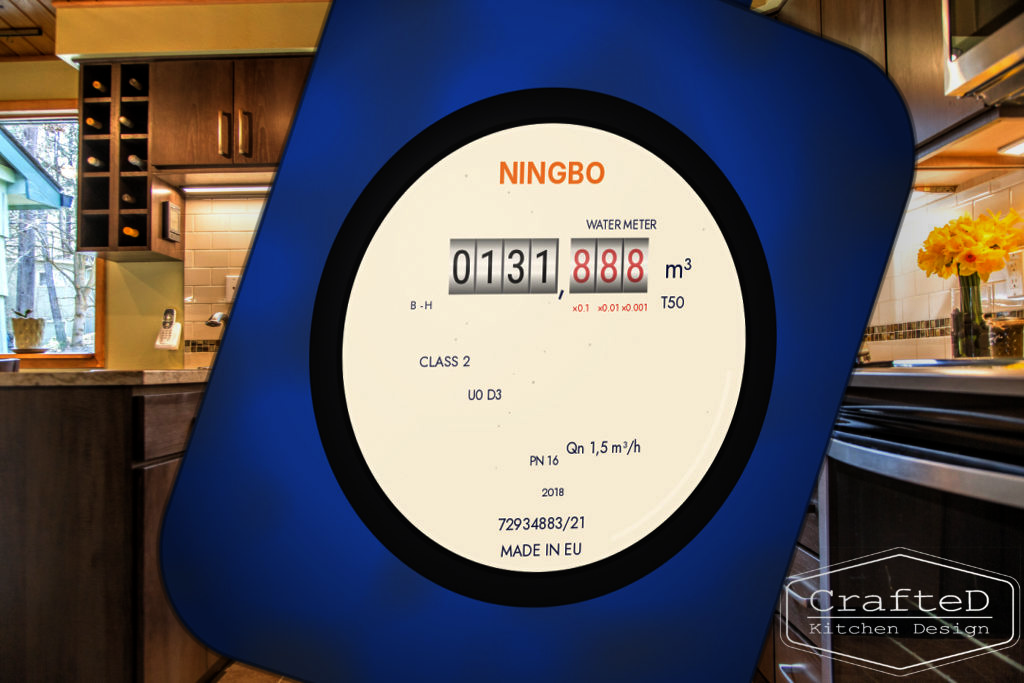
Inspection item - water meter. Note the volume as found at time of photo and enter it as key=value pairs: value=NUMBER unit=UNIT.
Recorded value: value=131.888 unit=m³
